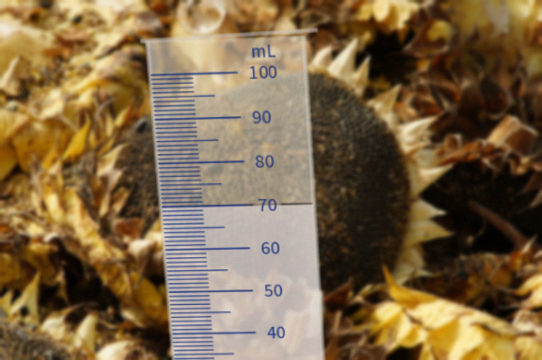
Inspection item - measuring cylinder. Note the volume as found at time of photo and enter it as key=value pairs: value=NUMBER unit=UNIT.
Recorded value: value=70 unit=mL
